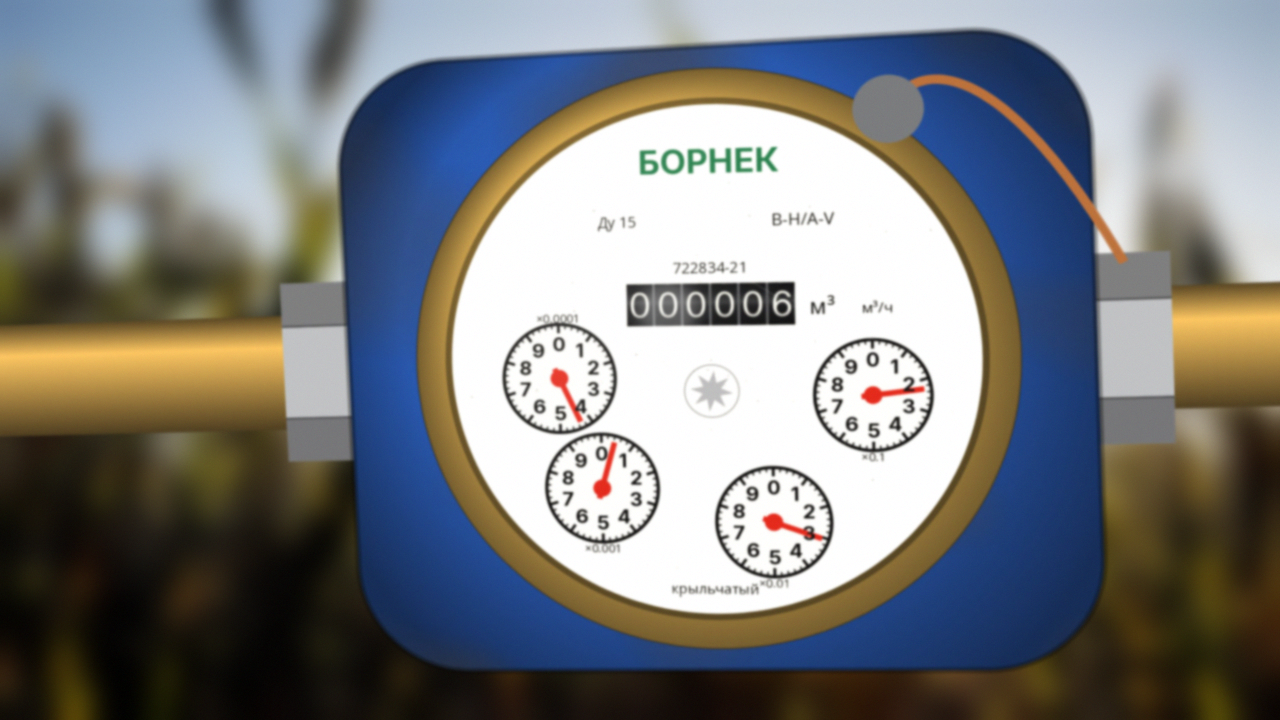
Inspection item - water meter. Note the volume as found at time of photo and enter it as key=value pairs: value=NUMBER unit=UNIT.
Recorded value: value=6.2304 unit=m³
